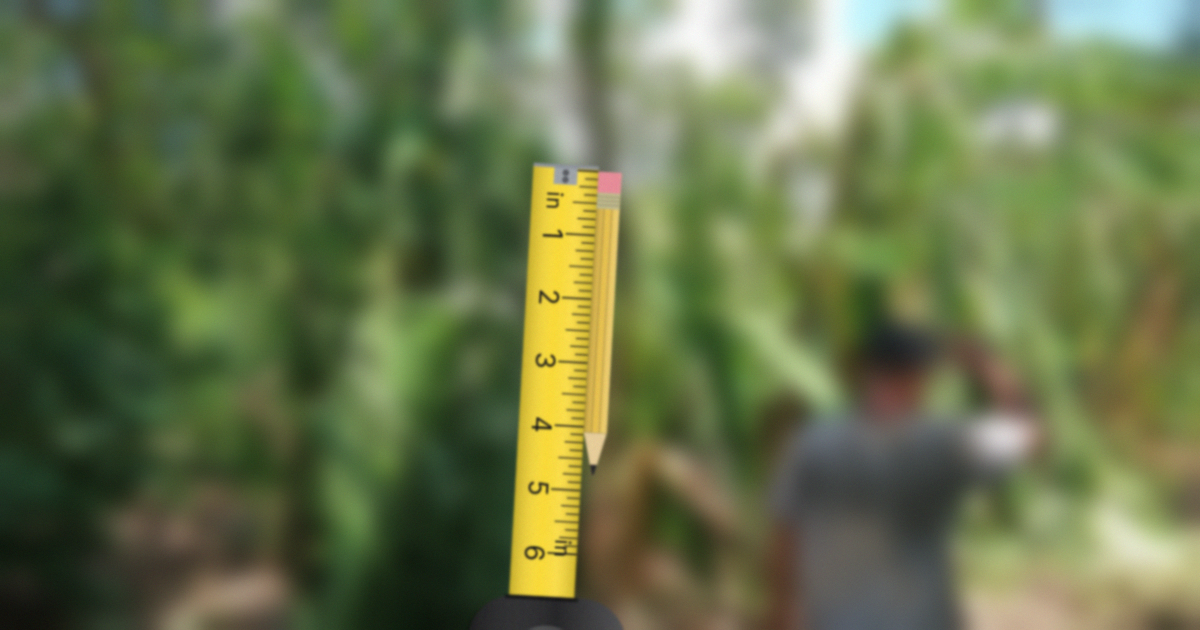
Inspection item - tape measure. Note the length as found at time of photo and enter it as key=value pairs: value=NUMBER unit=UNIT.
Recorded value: value=4.75 unit=in
